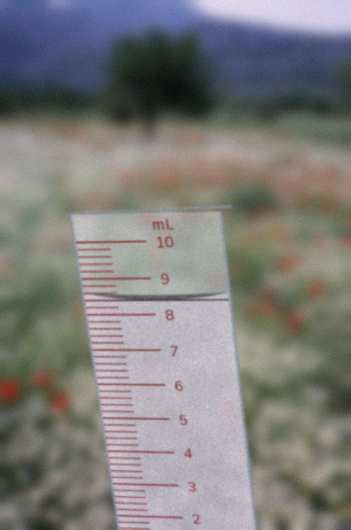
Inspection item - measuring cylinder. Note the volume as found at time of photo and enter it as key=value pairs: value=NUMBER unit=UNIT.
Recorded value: value=8.4 unit=mL
